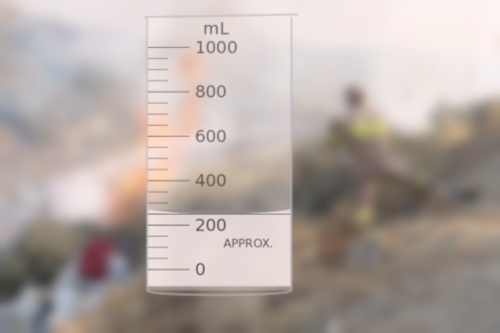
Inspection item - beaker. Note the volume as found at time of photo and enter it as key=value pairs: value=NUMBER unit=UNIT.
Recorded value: value=250 unit=mL
